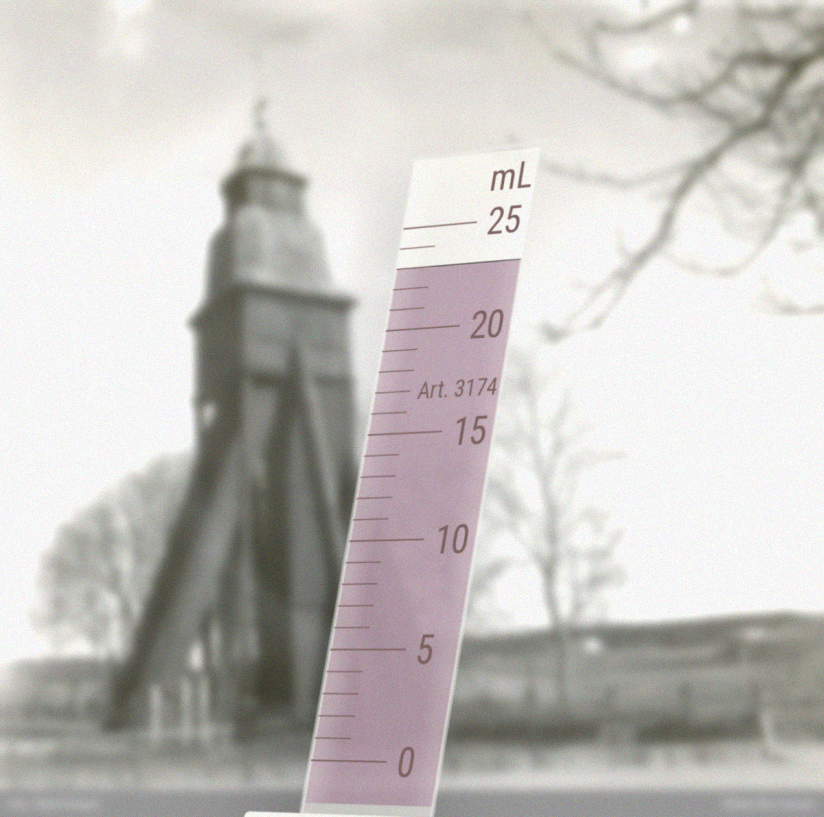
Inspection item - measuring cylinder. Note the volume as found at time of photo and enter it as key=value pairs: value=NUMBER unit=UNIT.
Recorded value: value=23 unit=mL
